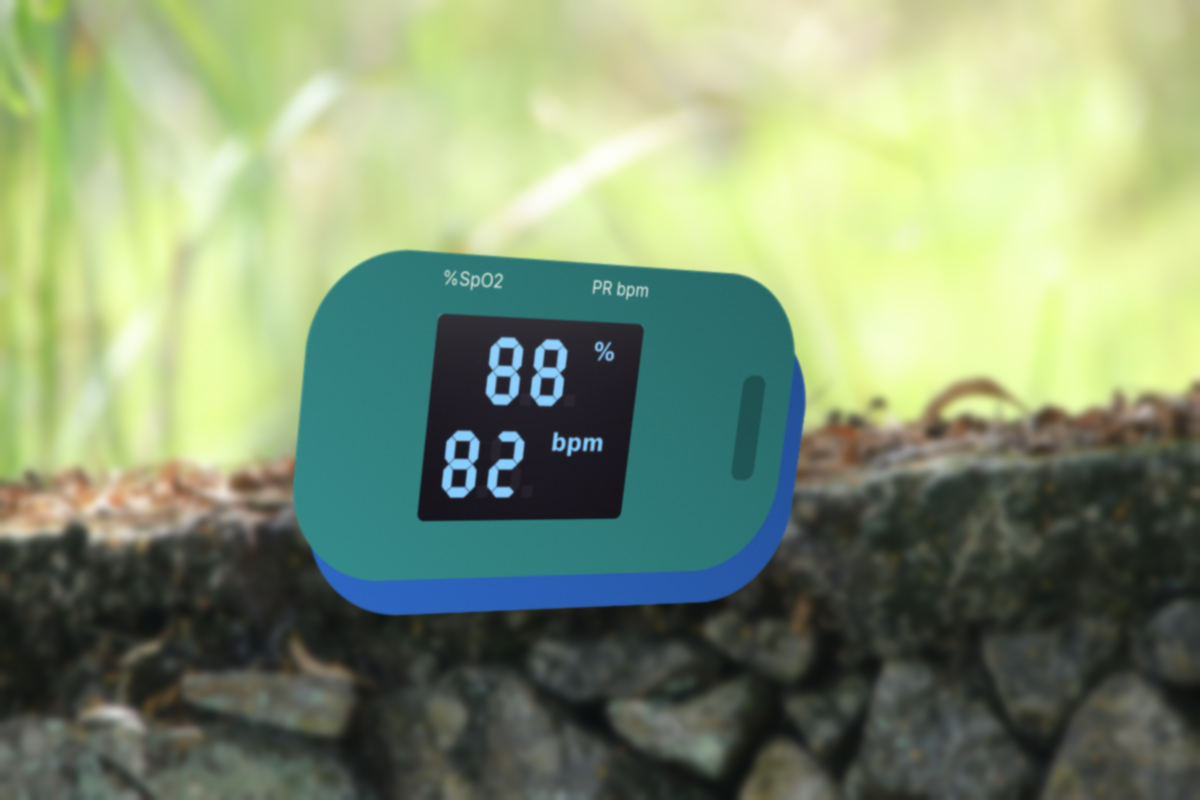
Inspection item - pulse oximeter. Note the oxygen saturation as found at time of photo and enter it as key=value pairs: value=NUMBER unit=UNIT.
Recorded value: value=88 unit=%
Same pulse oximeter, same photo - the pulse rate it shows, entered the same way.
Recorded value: value=82 unit=bpm
